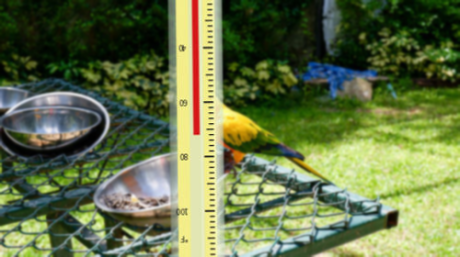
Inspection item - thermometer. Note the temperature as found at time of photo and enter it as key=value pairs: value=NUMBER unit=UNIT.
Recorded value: value=72 unit=°F
